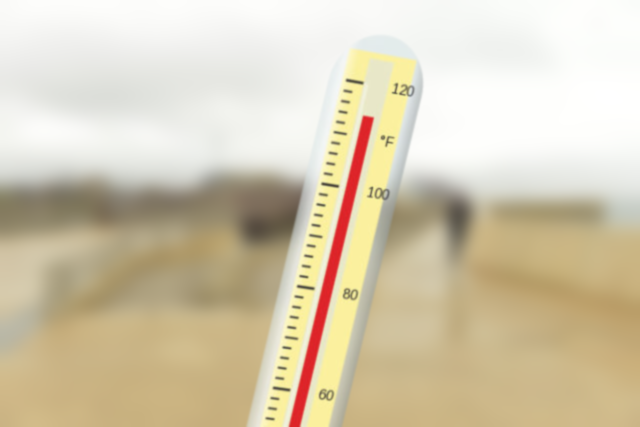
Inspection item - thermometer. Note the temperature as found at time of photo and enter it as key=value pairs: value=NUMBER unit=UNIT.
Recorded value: value=114 unit=°F
